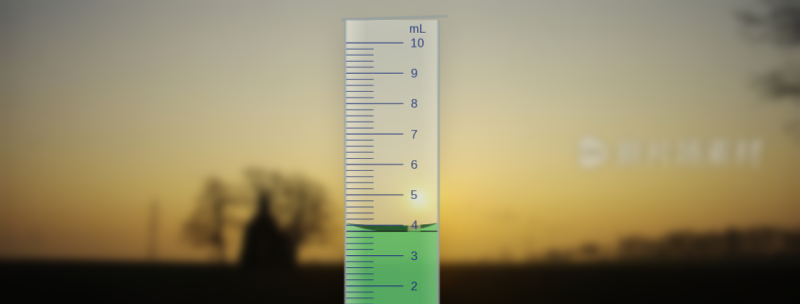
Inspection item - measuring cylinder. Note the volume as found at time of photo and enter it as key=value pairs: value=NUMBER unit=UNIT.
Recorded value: value=3.8 unit=mL
